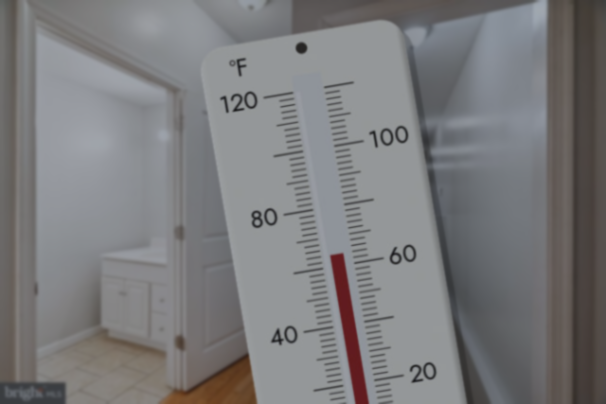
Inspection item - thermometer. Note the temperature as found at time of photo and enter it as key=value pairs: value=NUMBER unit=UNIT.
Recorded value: value=64 unit=°F
